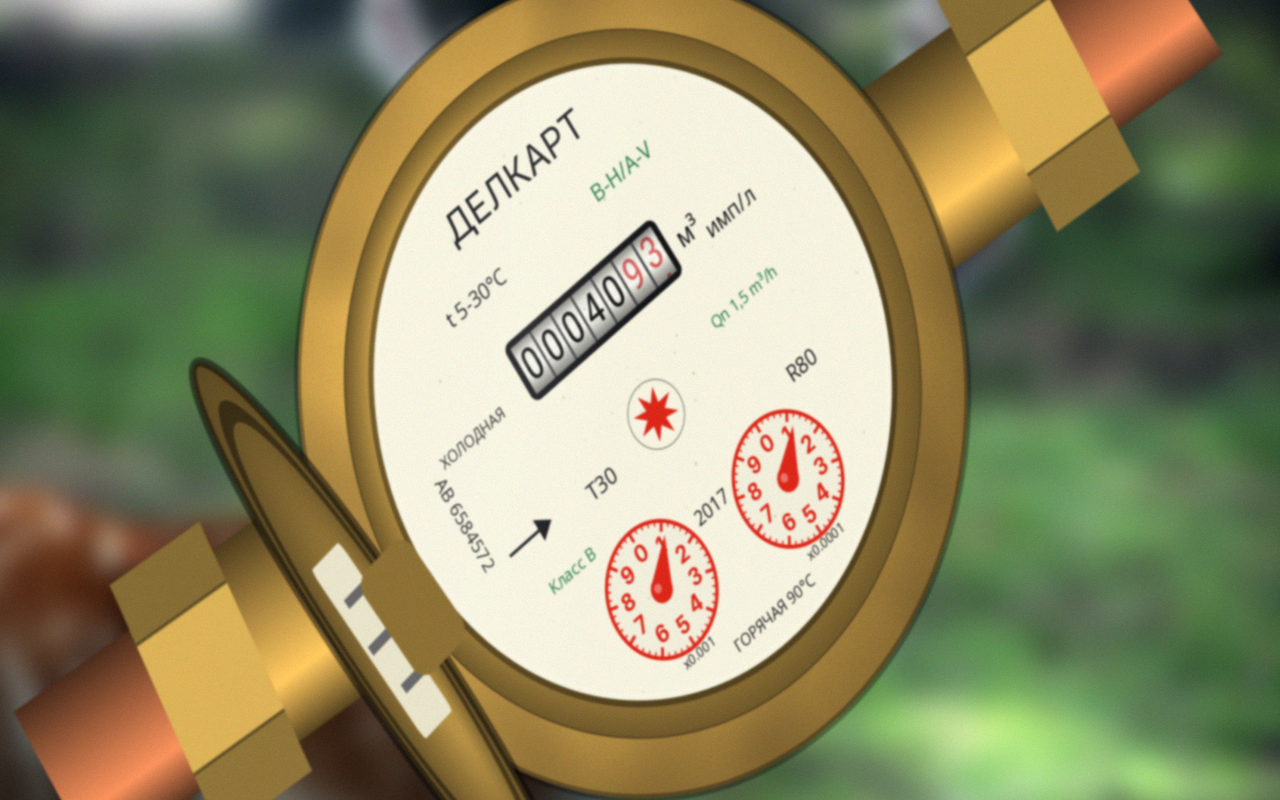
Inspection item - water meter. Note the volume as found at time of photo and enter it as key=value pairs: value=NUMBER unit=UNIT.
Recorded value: value=40.9311 unit=m³
